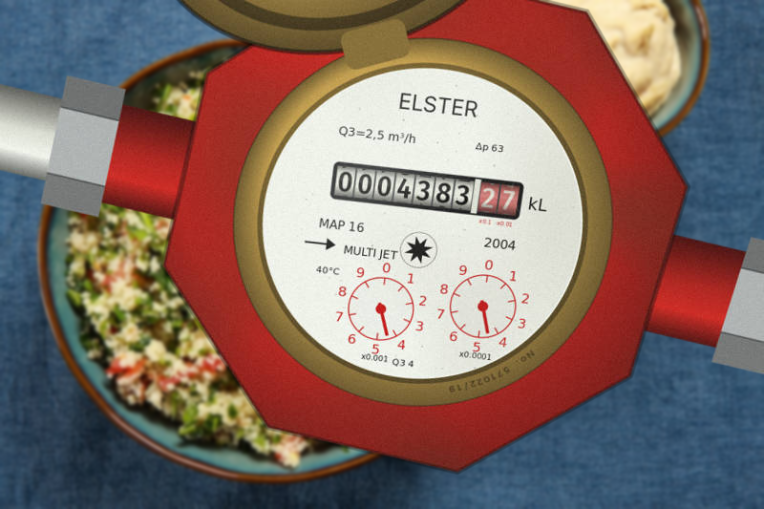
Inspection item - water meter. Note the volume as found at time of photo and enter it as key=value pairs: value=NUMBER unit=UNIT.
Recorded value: value=4383.2744 unit=kL
